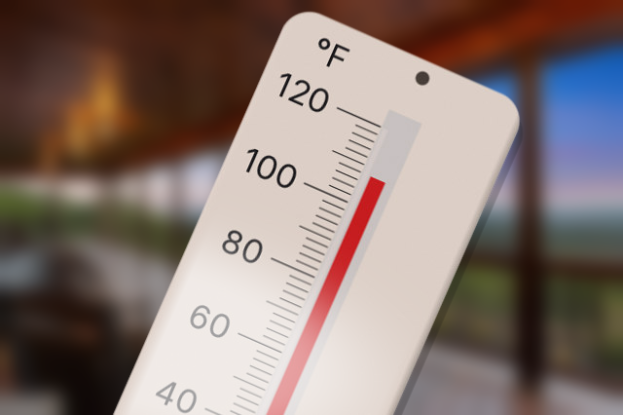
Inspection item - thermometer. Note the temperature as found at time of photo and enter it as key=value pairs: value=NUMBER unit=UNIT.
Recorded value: value=108 unit=°F
